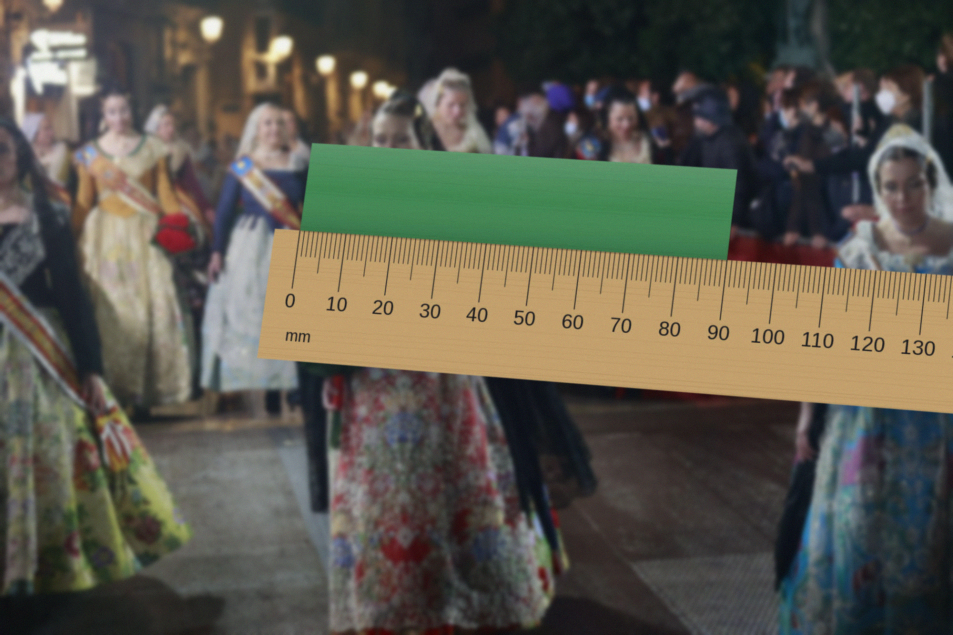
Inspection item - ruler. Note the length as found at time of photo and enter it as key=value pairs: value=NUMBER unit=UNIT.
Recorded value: value=90 unit=mm
